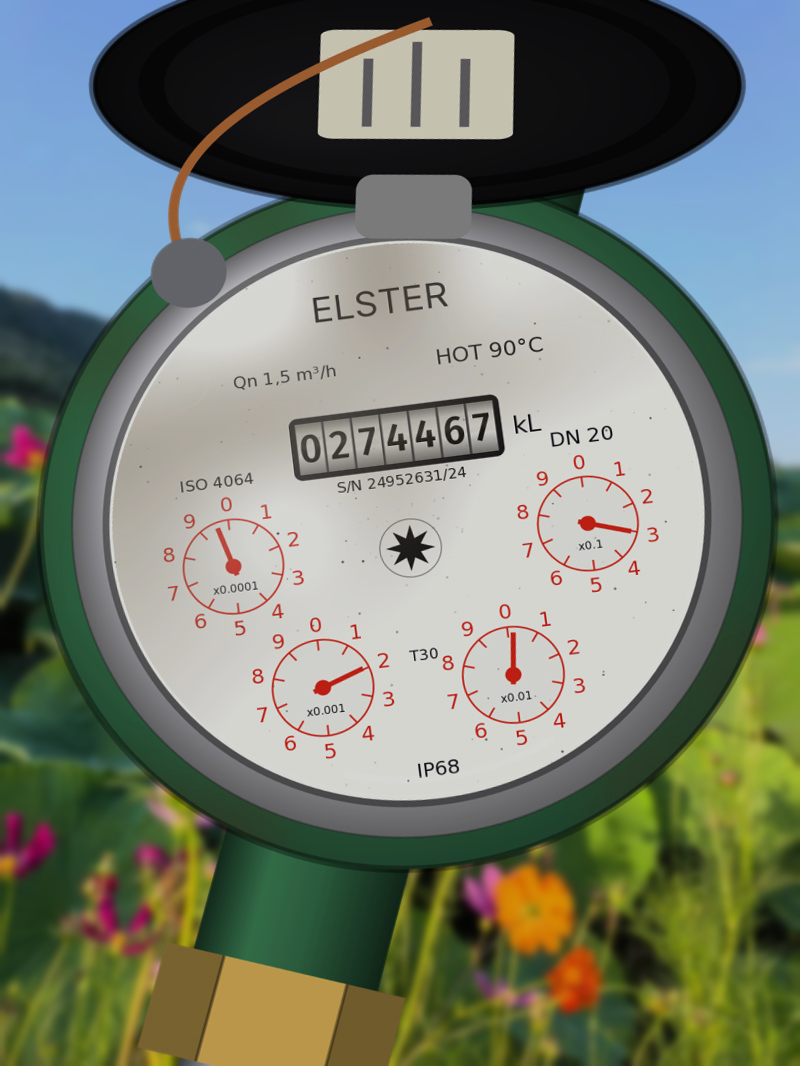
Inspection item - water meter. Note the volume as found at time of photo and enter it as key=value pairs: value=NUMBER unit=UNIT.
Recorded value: value=274467.3019 unit=kL
